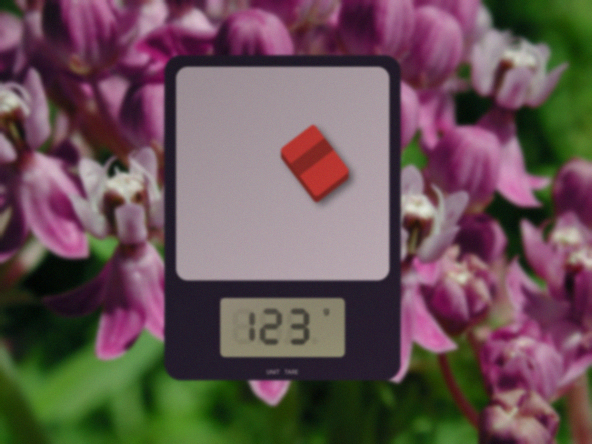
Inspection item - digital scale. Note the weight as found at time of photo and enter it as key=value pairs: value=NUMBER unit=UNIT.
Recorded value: value=123 unit=g
